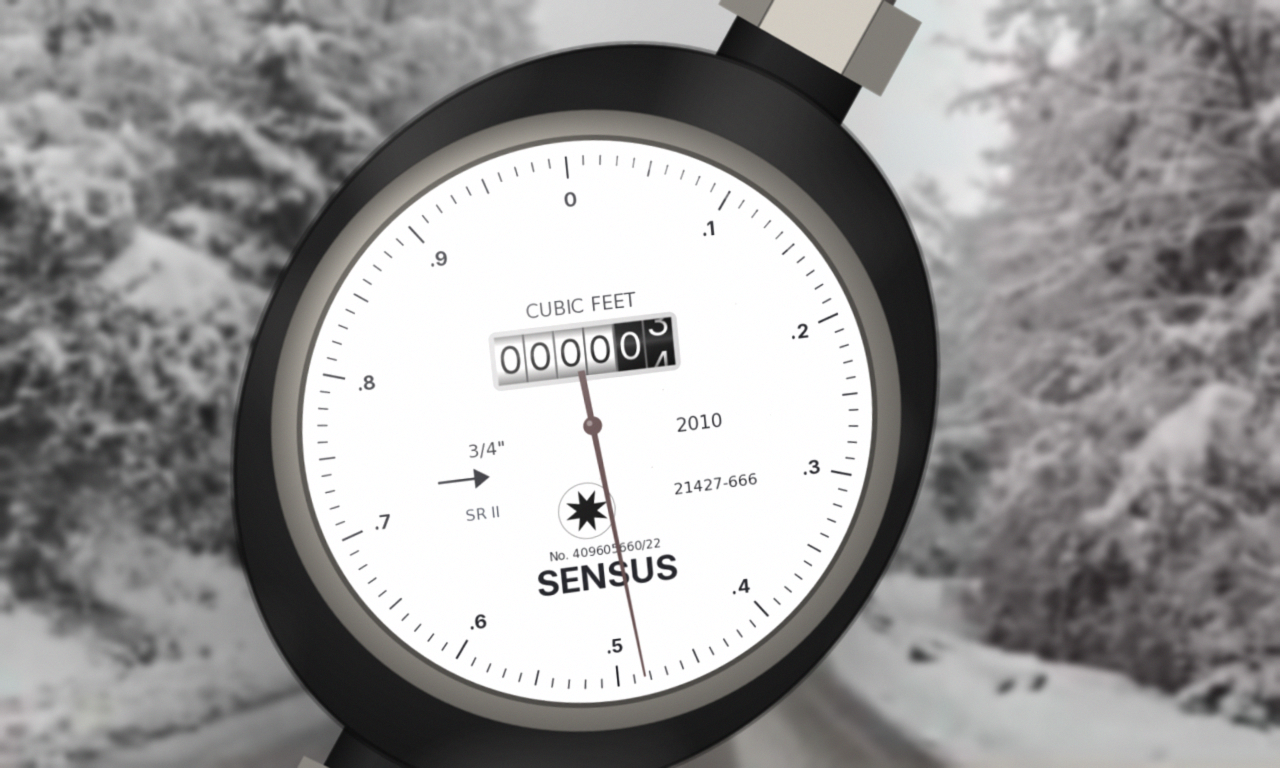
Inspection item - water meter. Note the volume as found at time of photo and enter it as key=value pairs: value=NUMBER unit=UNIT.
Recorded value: value=3.48 unit=ft³
